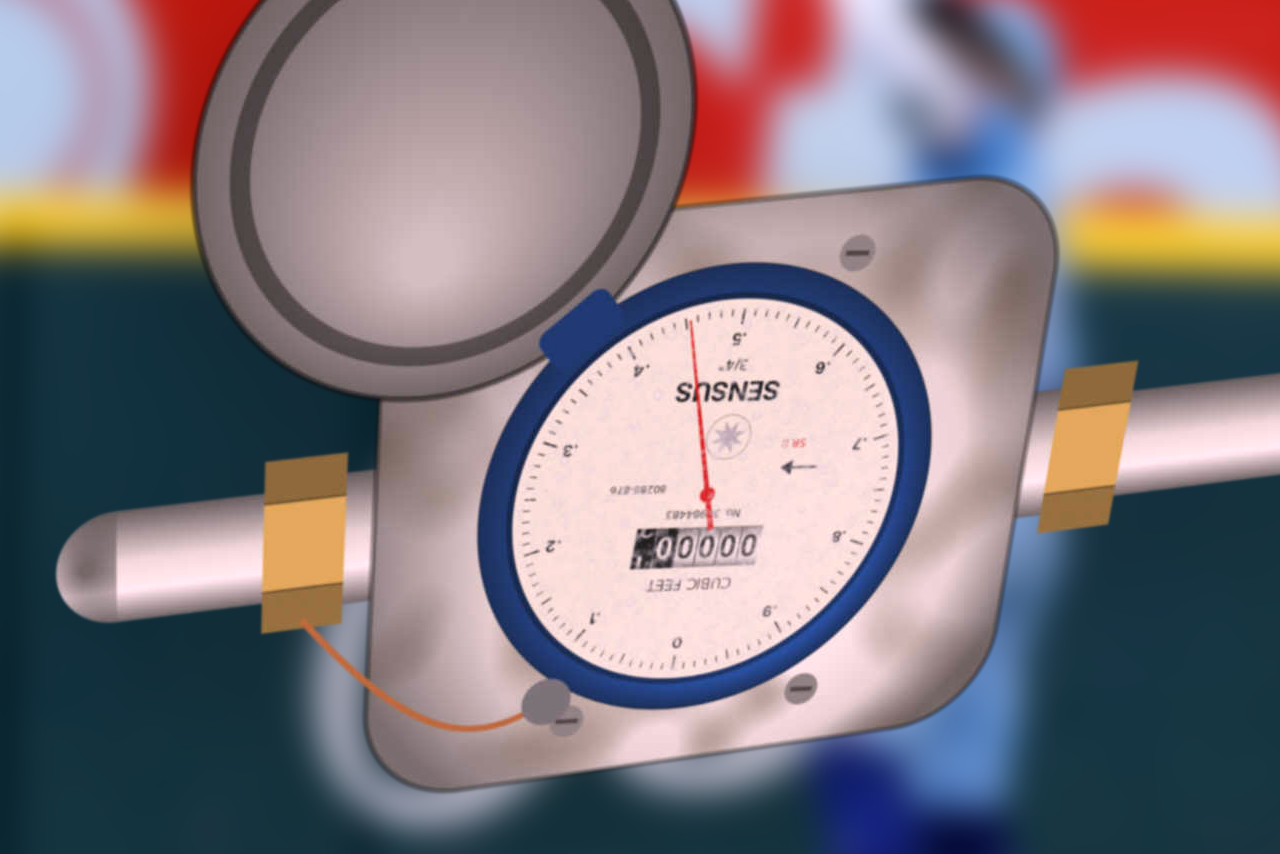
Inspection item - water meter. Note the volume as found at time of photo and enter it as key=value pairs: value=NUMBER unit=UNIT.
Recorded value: value=1.45 unit=ft³
